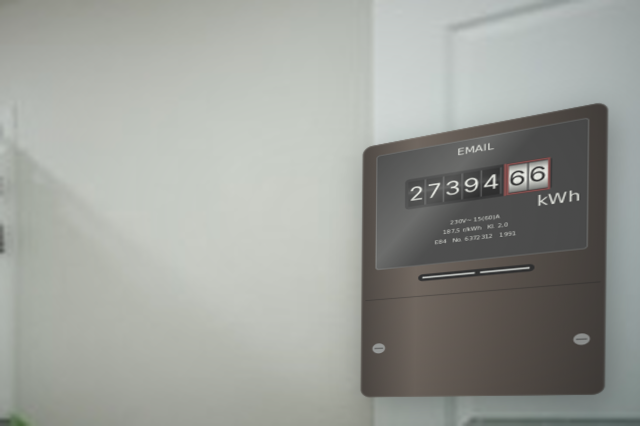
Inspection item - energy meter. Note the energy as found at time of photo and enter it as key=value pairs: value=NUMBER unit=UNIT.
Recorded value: value=27394.66 unit=kWh
